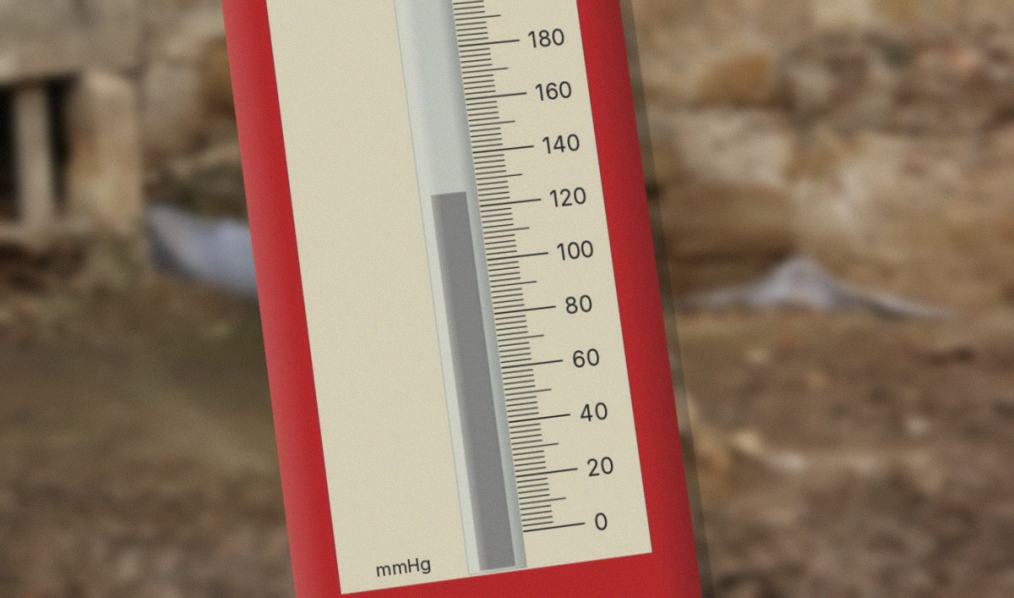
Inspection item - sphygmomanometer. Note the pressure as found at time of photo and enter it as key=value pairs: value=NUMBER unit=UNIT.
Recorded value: value=126 unit=mmHg
